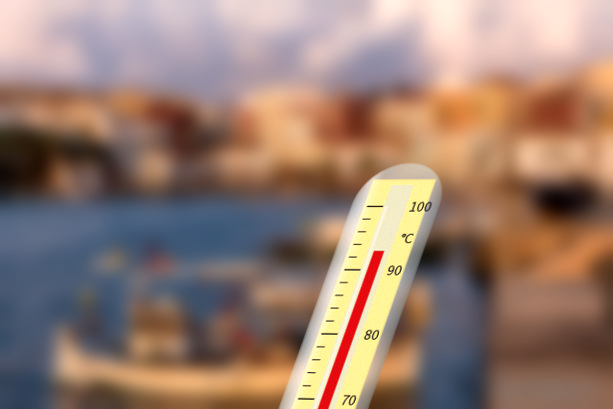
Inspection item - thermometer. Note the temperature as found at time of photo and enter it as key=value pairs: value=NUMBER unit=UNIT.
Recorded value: value=93 unit=°C
